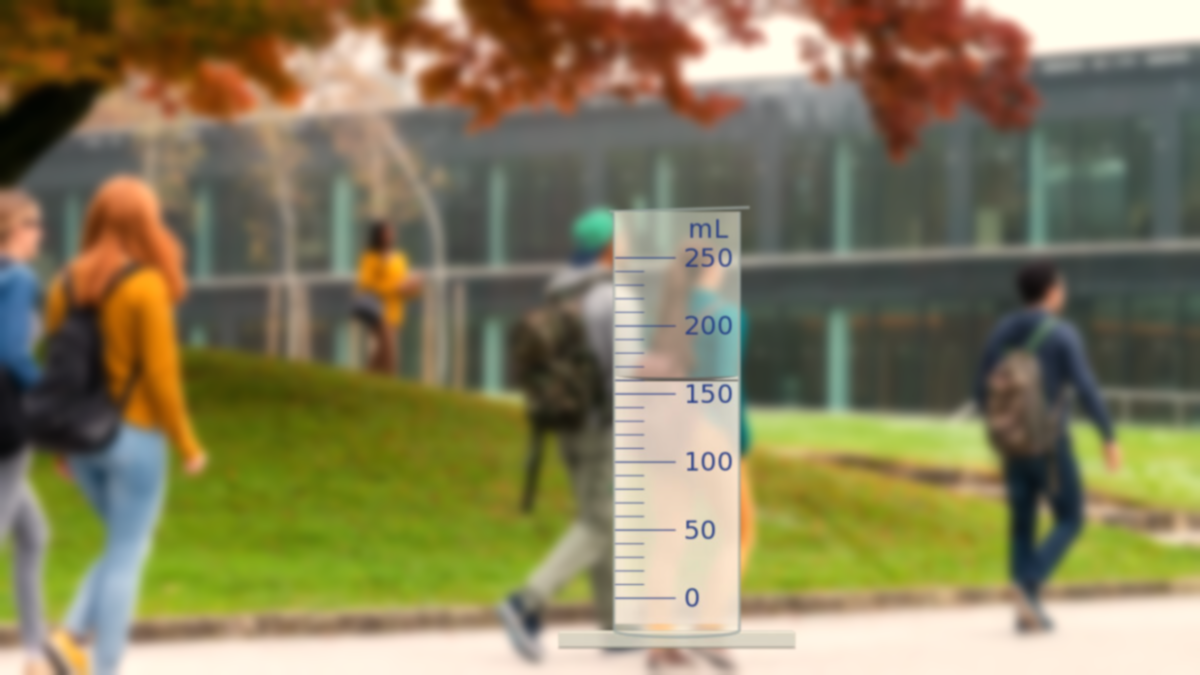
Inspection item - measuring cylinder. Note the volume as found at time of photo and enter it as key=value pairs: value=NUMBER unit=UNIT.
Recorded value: value=160 unit=mL
